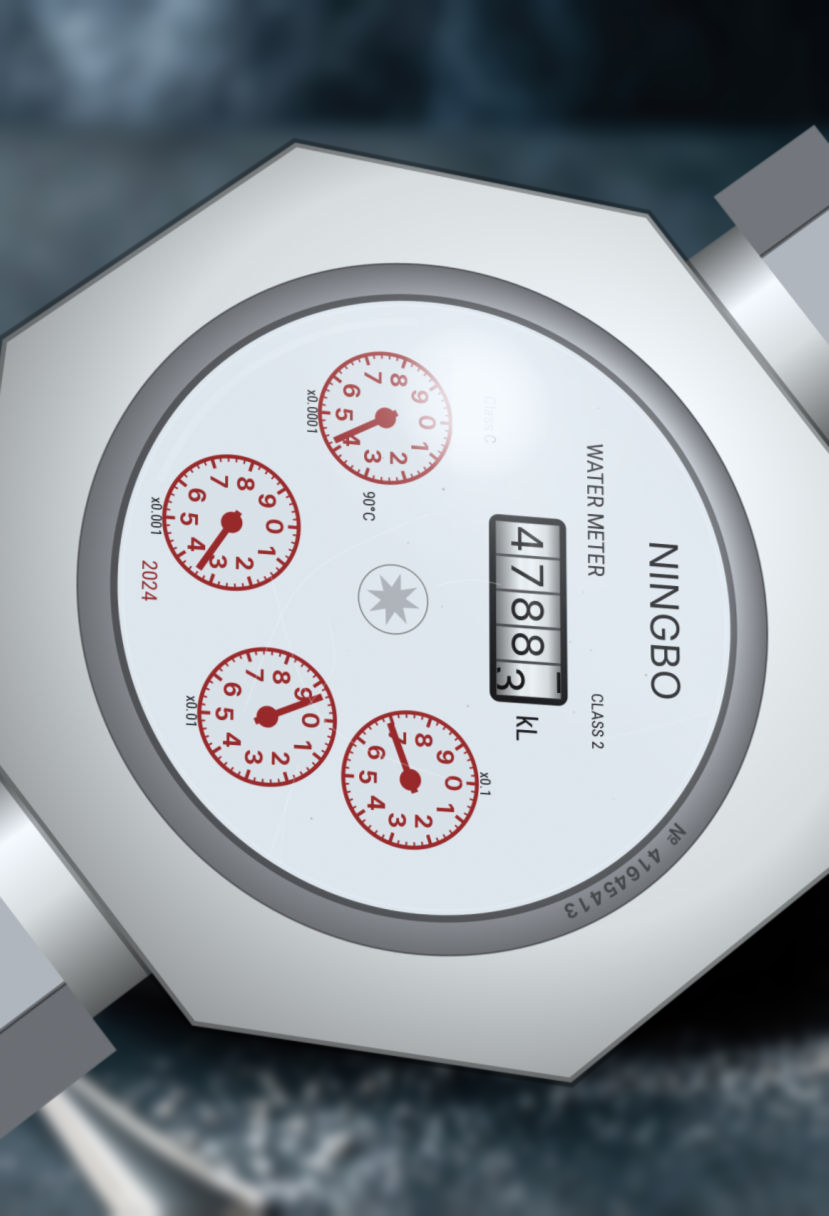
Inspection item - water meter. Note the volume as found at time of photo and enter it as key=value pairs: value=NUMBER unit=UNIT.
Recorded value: value=47882.6934 unit=kL
